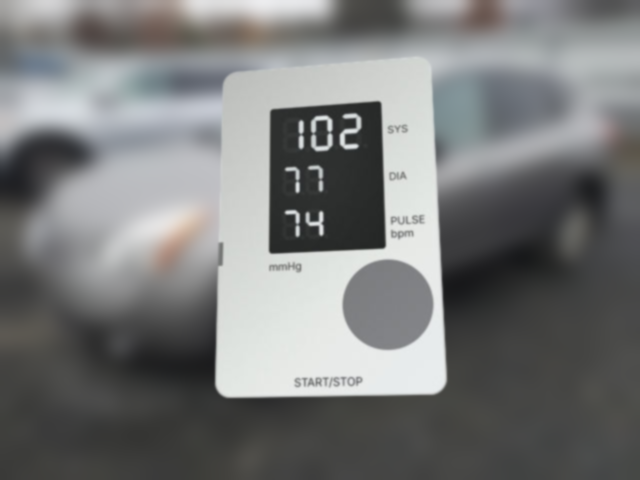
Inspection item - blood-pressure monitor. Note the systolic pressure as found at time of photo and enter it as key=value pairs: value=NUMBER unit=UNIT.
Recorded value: value=102 unit=mmHg
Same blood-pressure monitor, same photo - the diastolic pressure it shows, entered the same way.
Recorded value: value=77 unit=mmHg
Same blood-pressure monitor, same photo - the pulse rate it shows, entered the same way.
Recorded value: value=74 unit=bpm
